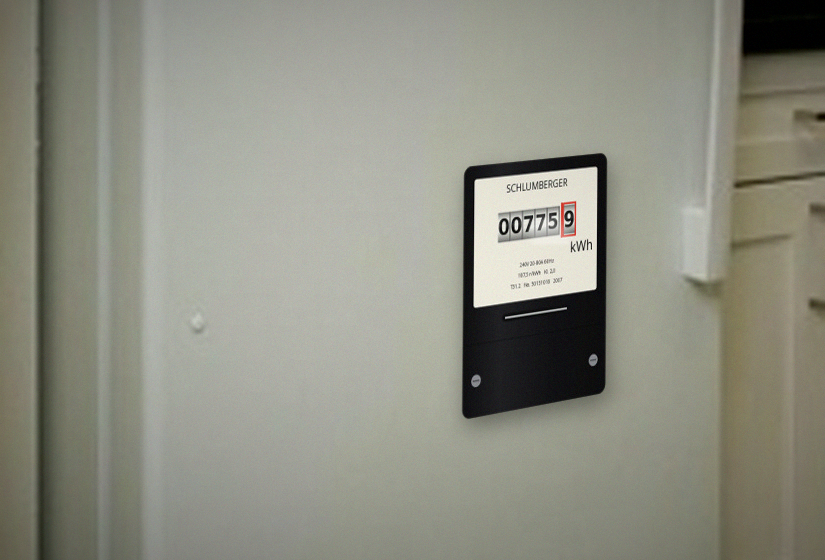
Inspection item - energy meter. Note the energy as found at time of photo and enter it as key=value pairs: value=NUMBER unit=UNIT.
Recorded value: value=775.9 unit=kWh
